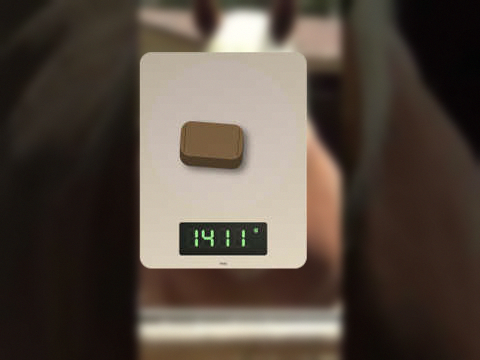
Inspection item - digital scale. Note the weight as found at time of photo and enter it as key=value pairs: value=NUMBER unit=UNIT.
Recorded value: value=1411 unit=g
